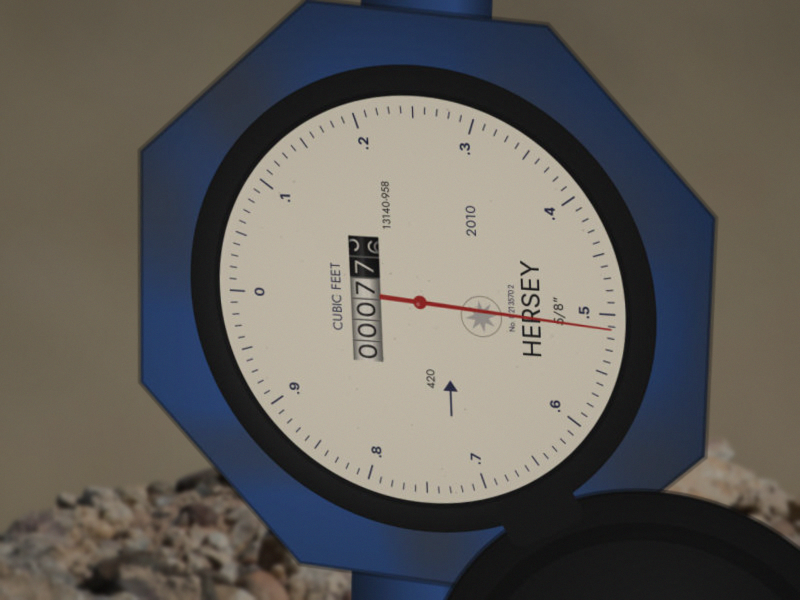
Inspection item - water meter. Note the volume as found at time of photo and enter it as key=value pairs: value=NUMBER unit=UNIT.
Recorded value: value=775.51 unit=ft³
